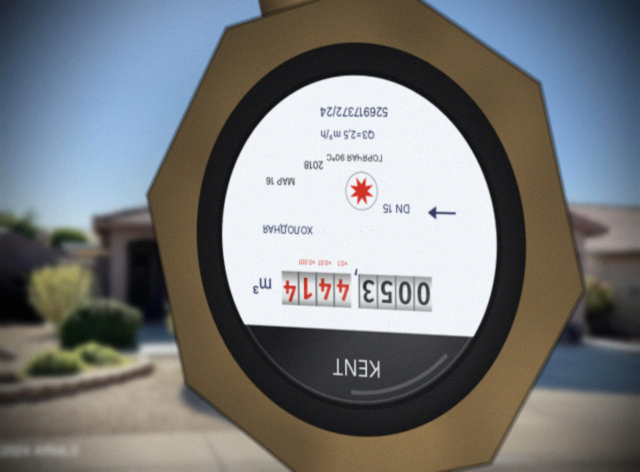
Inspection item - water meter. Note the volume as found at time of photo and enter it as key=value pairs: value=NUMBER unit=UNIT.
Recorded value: value=53.4414 unit=m³
